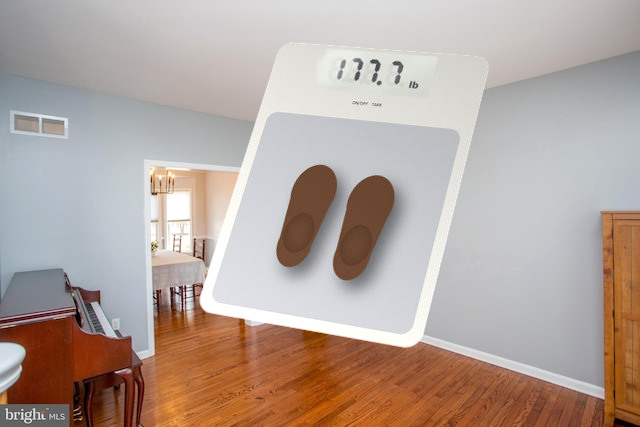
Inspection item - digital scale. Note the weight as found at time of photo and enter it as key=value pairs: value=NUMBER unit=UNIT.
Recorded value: value=177.7 unit=lb
